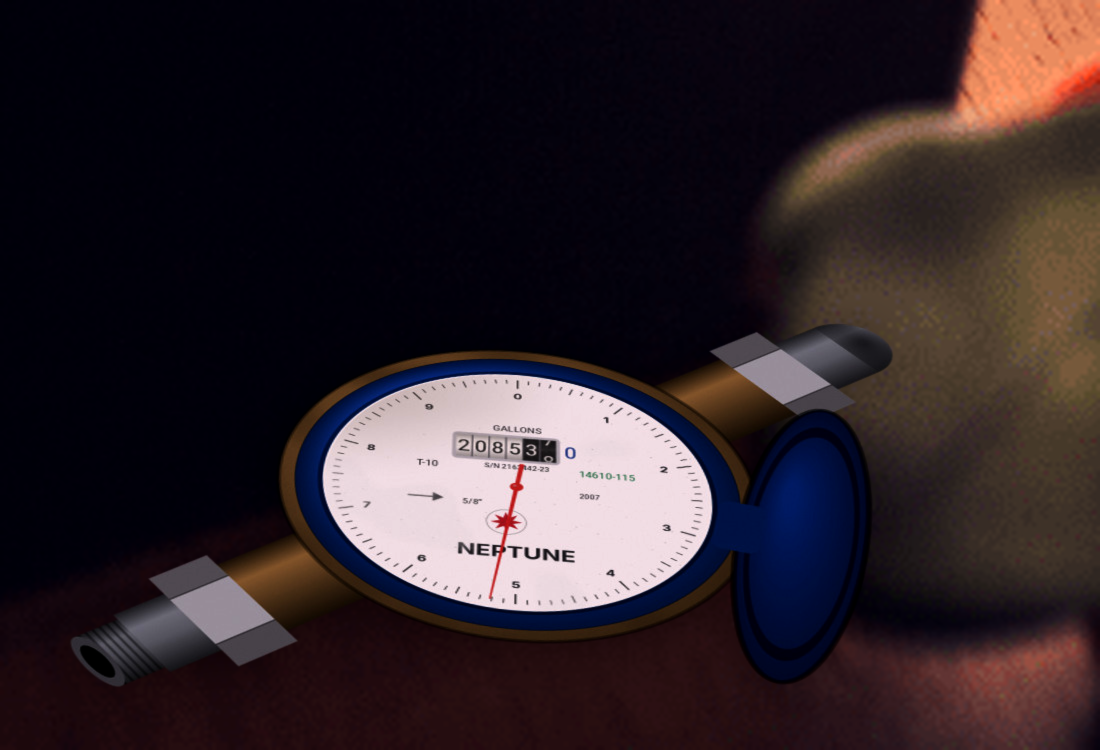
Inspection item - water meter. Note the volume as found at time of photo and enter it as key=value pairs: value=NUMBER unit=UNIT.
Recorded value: value=2085375.2 unit=gal
